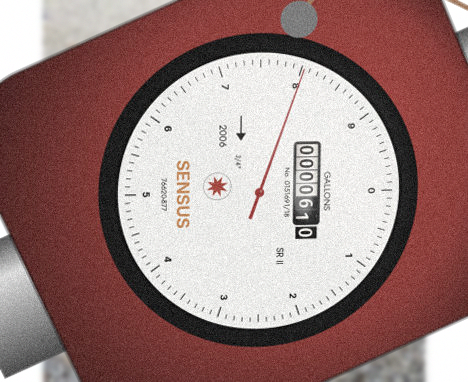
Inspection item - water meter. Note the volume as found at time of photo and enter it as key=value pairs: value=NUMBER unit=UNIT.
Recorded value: value=608.0 unit=gal
